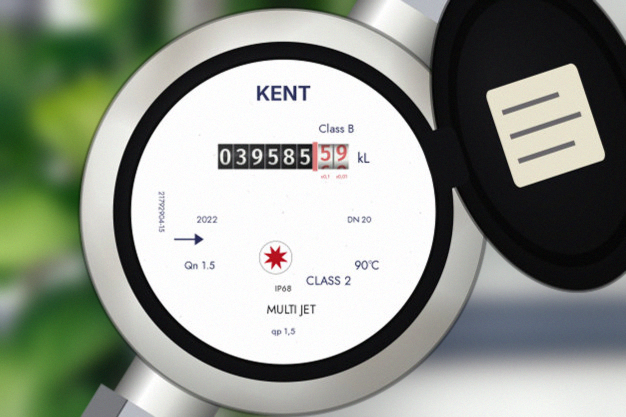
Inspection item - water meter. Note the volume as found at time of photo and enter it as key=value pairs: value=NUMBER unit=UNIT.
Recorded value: value=39585.59 unit=kL
